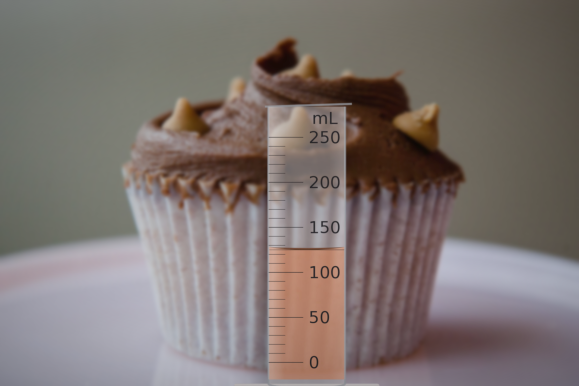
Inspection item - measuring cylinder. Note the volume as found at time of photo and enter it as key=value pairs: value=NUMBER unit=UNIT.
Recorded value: value=125 unit=mL
